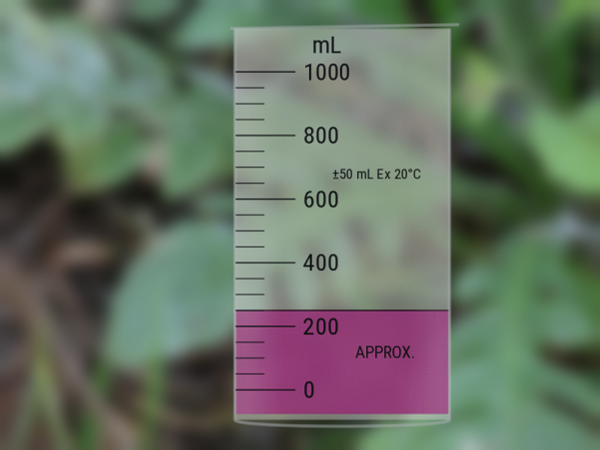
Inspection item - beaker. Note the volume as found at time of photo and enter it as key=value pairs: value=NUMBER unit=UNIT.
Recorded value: value=250 unit=mL
